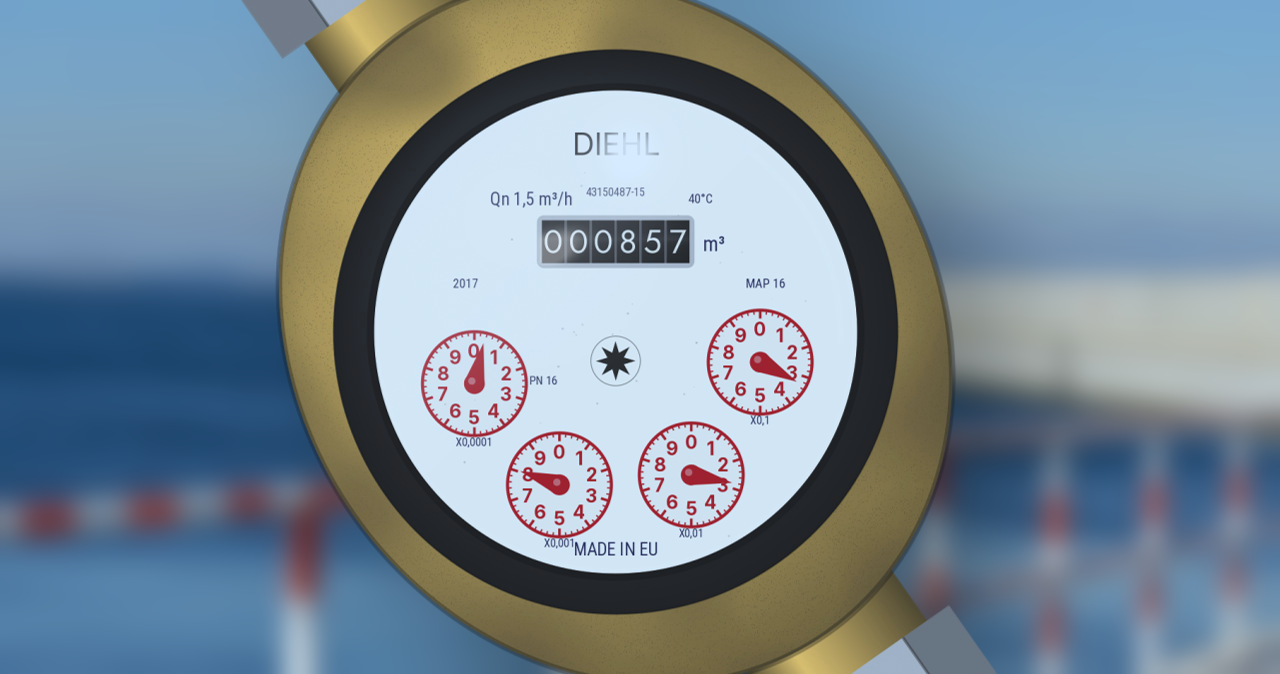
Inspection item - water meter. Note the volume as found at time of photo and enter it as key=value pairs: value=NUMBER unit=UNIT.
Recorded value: value=857.3280 unit=m³
